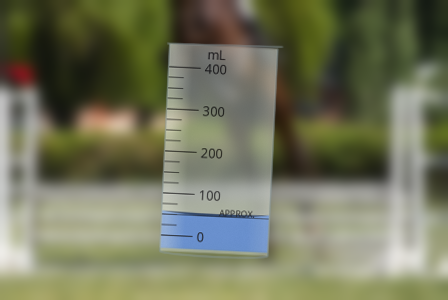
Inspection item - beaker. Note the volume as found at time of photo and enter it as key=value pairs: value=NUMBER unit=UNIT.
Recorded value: value=50 unit=mL
